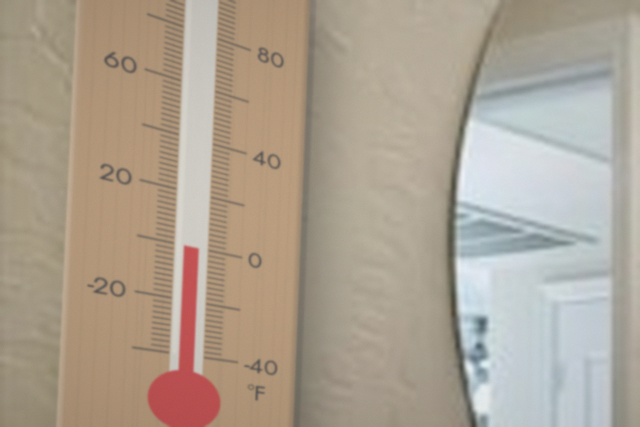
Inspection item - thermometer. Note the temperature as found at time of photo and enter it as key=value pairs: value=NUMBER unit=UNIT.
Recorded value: value=0 unit=°F
